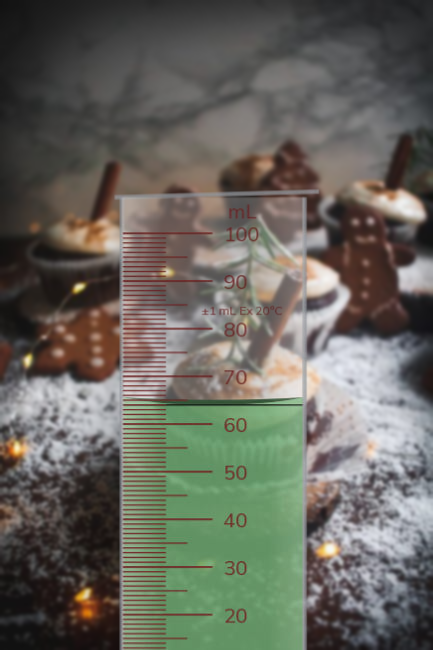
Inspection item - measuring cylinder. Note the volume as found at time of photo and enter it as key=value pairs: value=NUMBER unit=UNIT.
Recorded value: value=64 unit=mL
